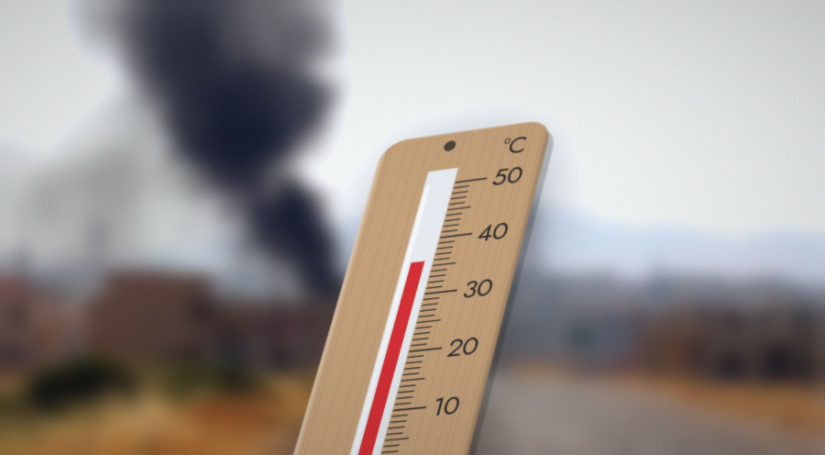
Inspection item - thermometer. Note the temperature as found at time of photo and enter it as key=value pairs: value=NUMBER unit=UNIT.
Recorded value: value=36 unit=°C
